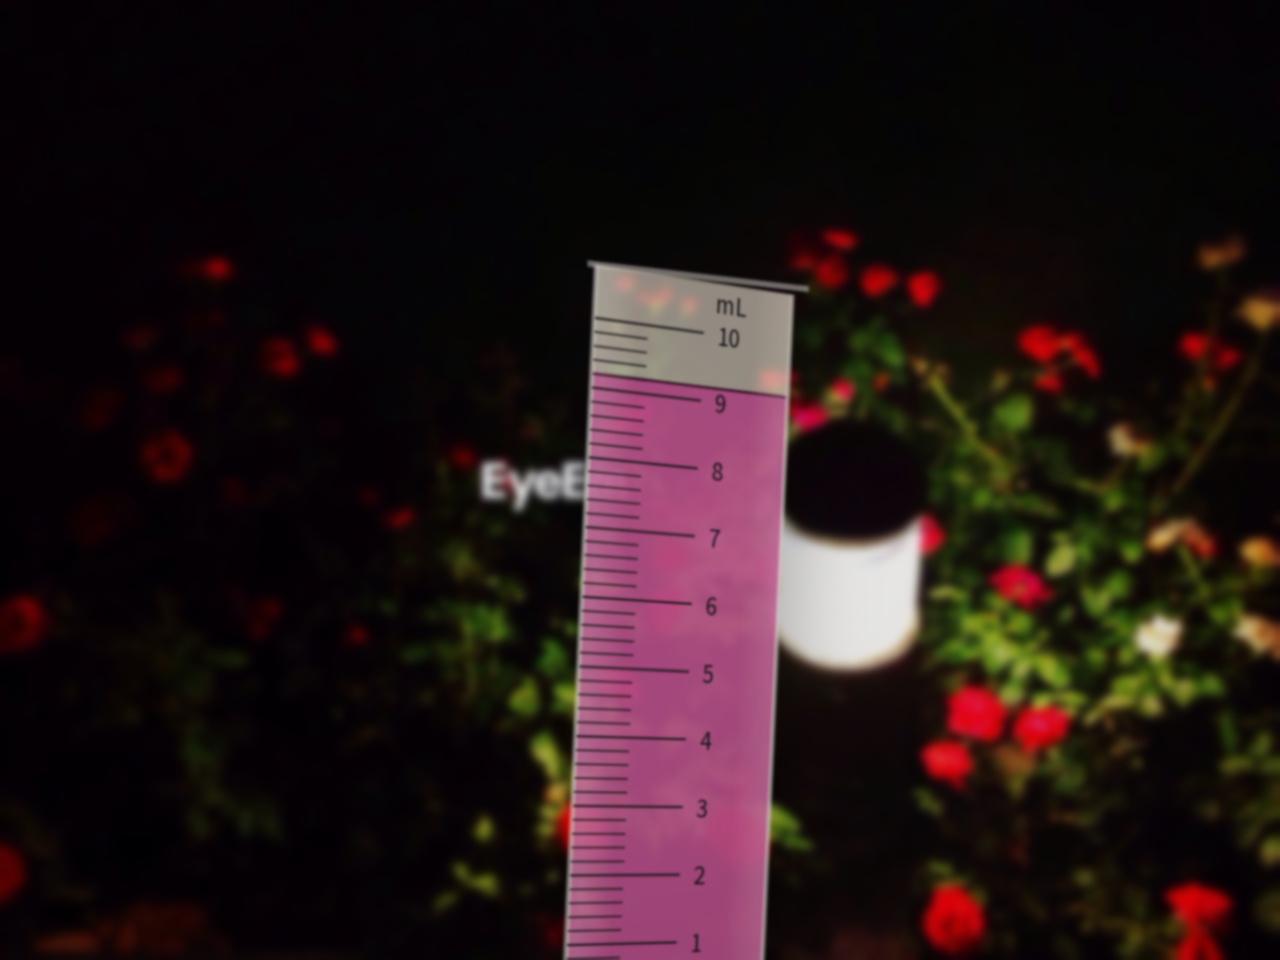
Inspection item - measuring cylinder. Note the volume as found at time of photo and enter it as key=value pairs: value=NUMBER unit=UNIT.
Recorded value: value=9.2 unit=mL
